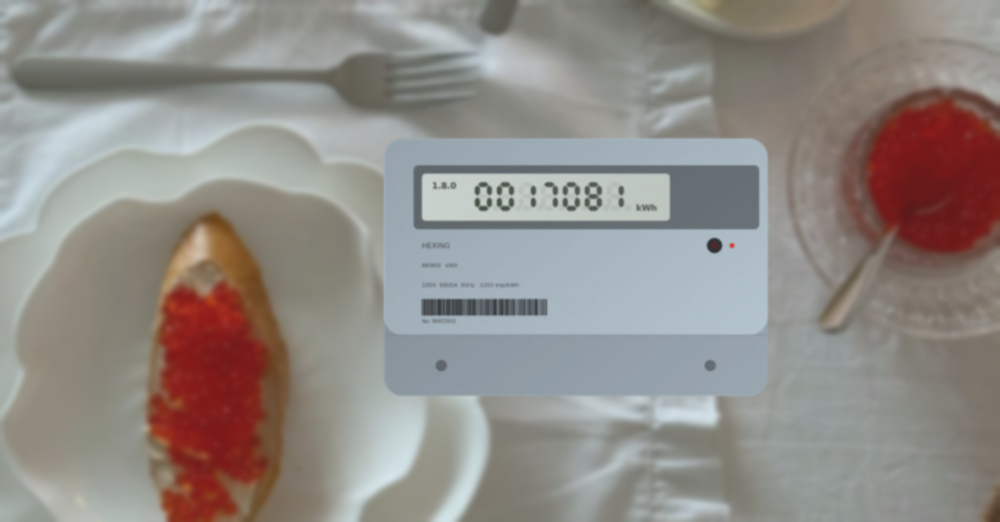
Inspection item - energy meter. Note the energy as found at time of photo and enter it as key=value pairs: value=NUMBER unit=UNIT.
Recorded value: value=17081 unit=kWh
